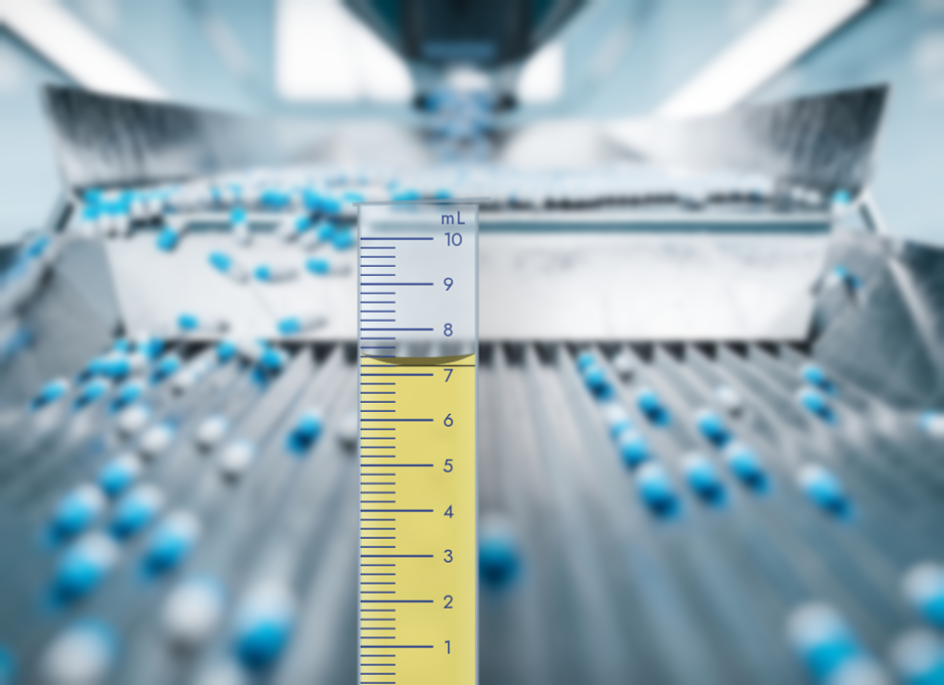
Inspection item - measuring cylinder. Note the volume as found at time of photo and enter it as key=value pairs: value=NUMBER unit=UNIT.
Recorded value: value=7.2 unit=mL
